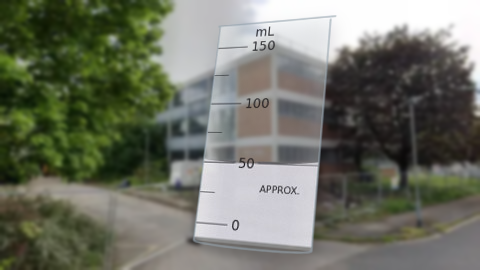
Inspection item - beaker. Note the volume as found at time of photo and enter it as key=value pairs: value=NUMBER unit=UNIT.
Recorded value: value=50 unit=mL
